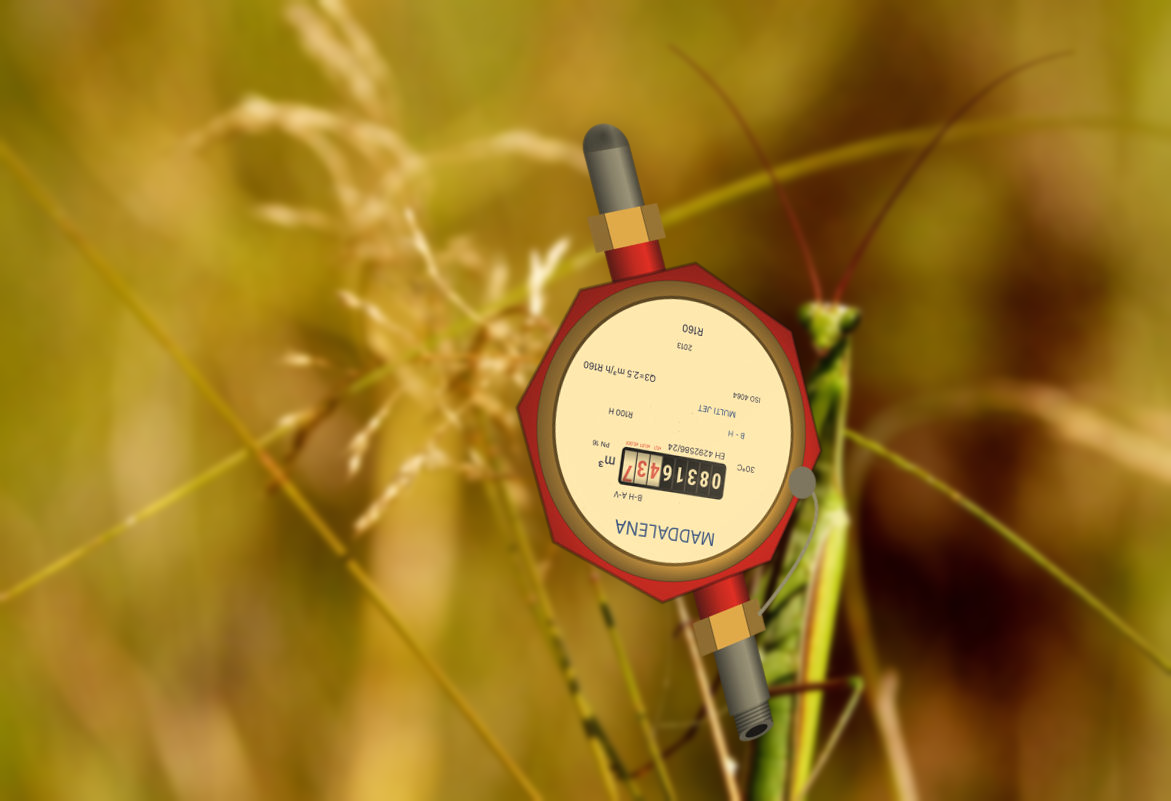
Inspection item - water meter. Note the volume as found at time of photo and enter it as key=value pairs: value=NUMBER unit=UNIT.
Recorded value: value=8316.437 unit=m³
